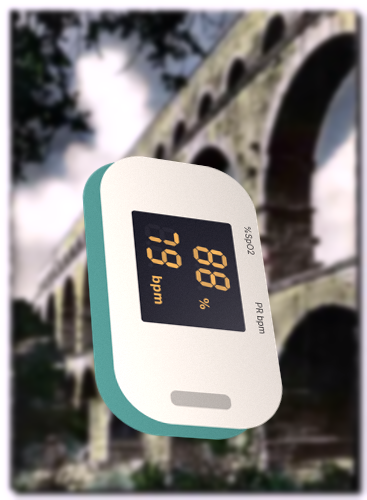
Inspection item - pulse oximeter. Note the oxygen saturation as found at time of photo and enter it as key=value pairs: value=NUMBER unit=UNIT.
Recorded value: value=88 unit=%
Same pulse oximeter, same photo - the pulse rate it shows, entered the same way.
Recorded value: value=79 unit=bpm
